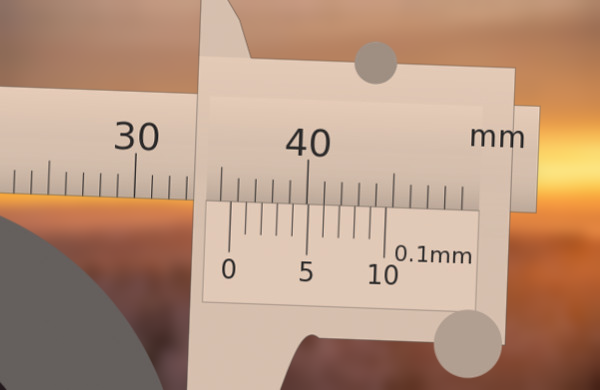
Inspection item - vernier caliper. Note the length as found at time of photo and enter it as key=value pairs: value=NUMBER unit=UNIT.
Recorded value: value=35.6 unit=mm
